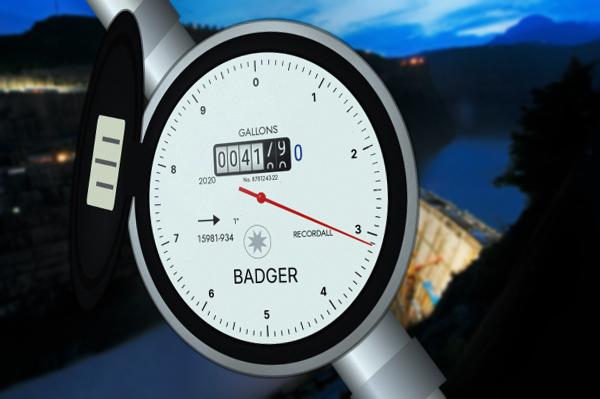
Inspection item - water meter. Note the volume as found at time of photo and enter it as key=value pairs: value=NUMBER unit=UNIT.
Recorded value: value=41793.1 unit=gal
